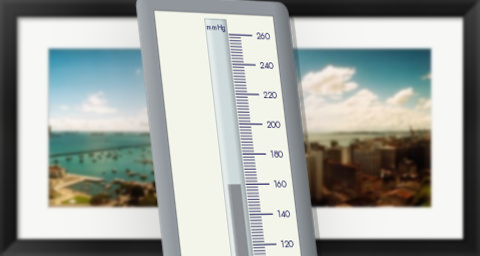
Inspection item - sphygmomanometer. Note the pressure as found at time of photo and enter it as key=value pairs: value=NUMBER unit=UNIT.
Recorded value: value=160 unit=mmHg
